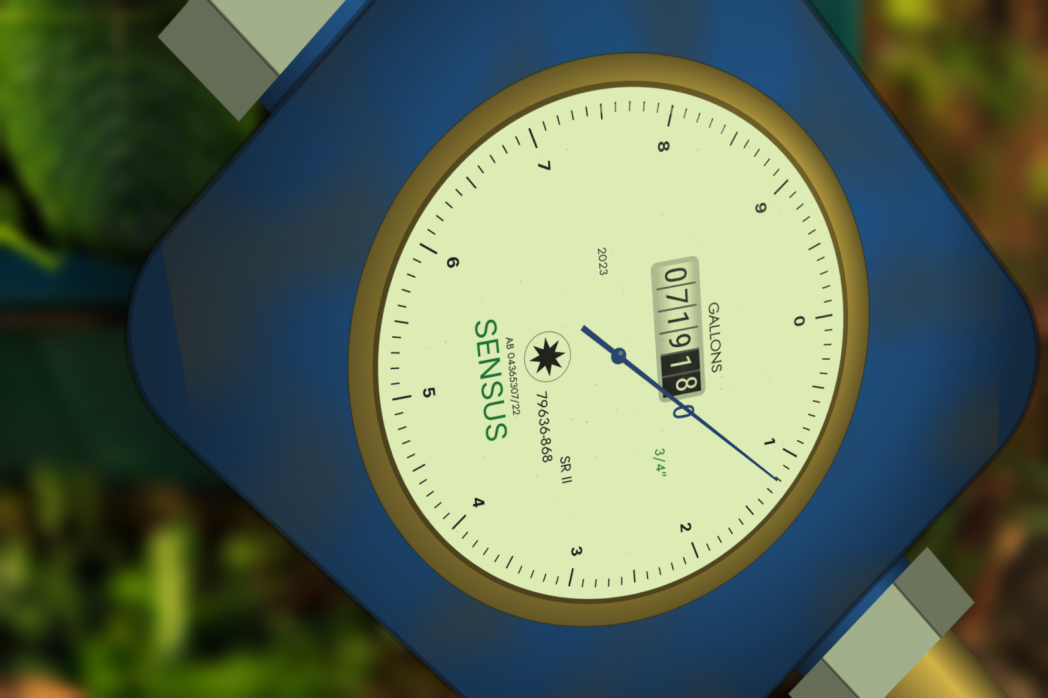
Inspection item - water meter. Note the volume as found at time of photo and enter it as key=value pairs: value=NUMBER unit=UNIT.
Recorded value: value=719181.2 unit=gal
